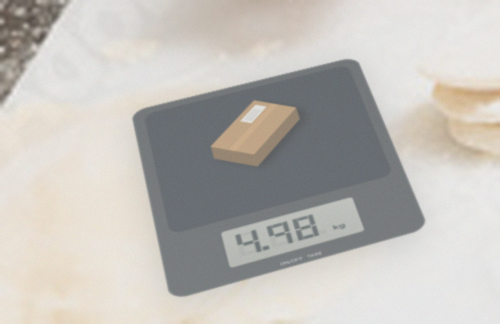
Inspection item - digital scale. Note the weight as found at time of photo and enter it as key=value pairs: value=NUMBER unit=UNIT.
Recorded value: value=4.98 unit=kg
